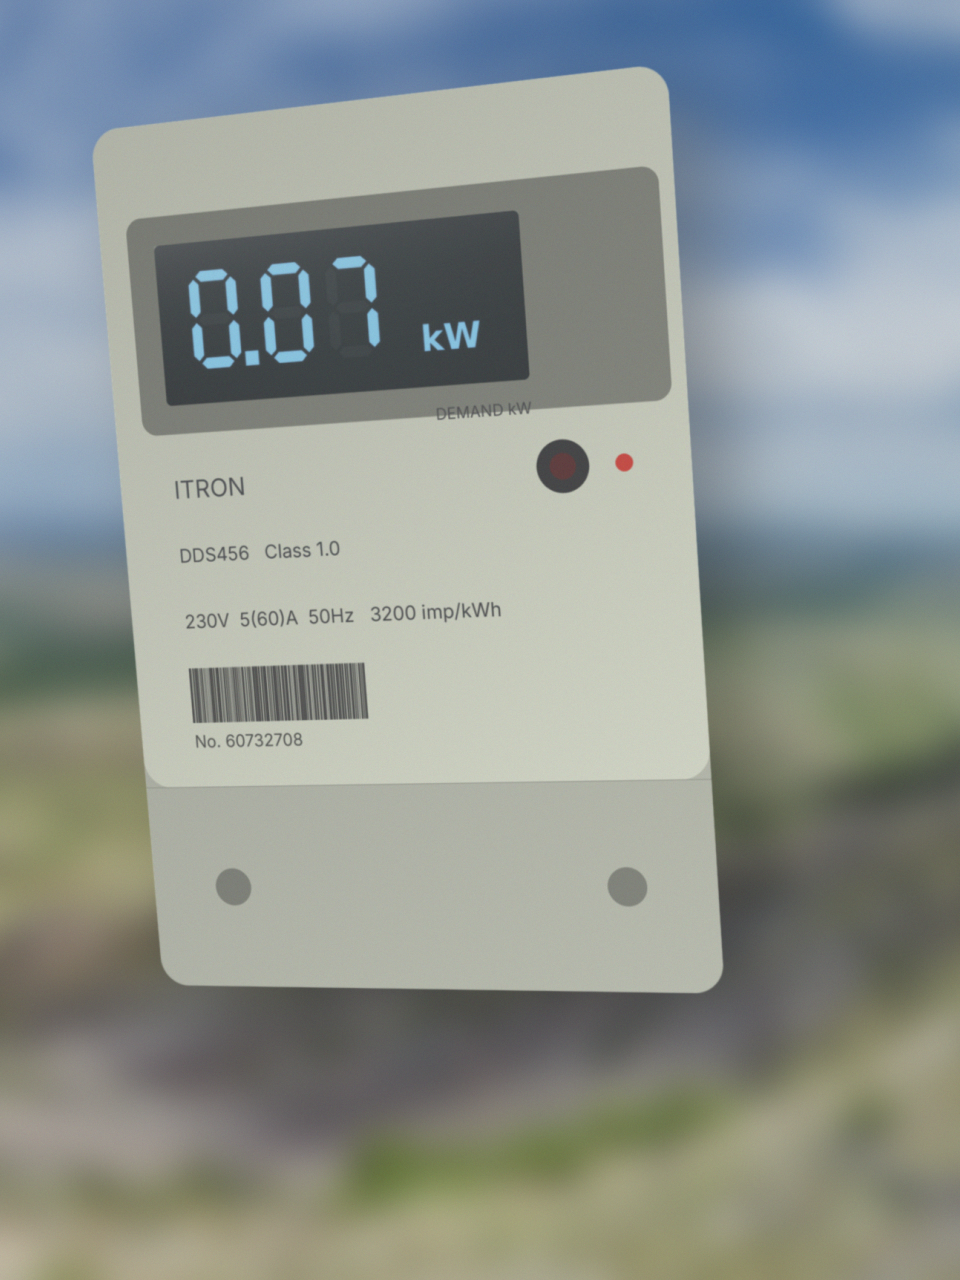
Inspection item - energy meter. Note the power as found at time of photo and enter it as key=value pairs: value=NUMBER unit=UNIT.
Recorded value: value=0.07 unit=kW
